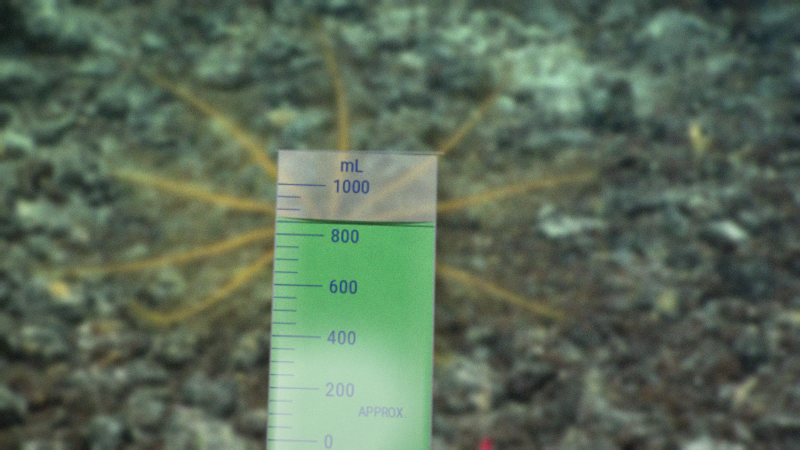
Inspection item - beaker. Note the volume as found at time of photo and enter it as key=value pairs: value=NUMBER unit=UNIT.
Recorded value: value=850 unit=mL
